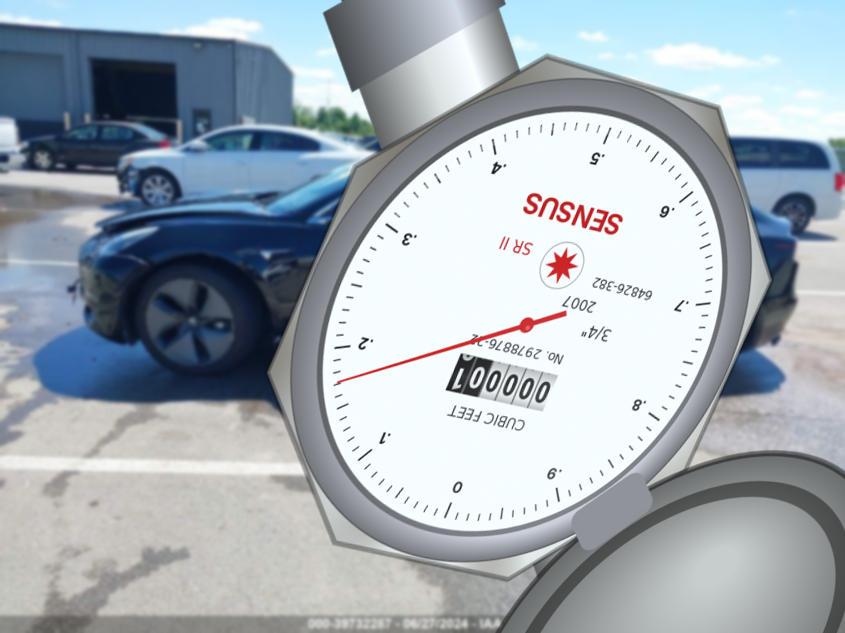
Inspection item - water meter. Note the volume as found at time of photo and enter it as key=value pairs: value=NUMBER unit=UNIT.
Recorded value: value=1.17 unit=ft³
